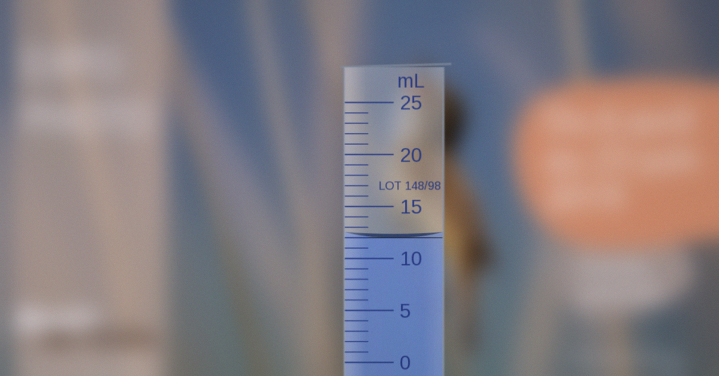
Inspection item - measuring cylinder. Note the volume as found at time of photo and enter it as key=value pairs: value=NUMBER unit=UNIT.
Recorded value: value=12 unit=mL
